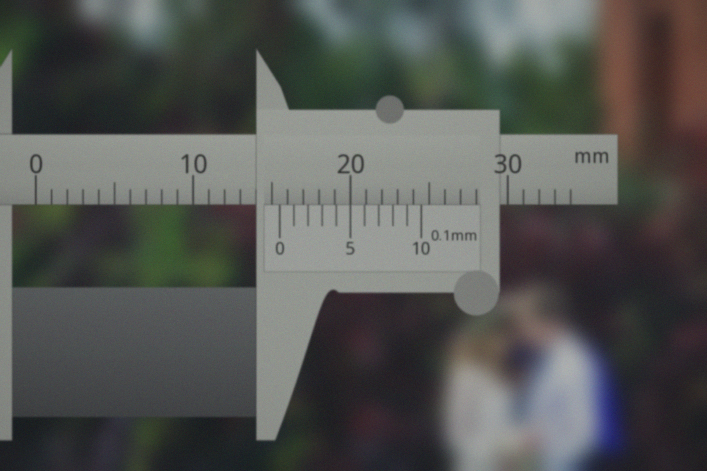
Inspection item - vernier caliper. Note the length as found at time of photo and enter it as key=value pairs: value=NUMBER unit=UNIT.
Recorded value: value=15.5 unit=mm
